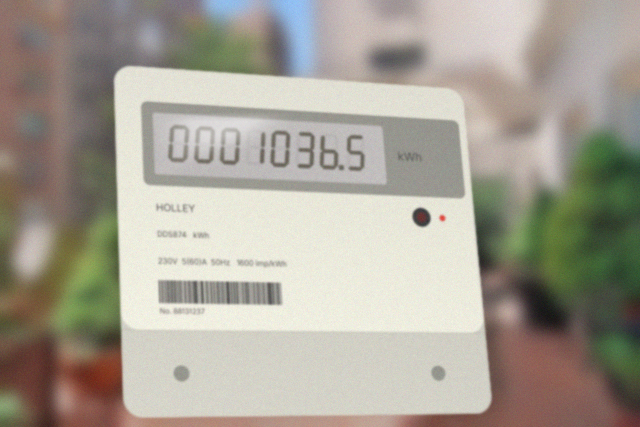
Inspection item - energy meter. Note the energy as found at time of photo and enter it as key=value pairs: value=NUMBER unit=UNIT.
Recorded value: value=1036.5 unit=kWh
